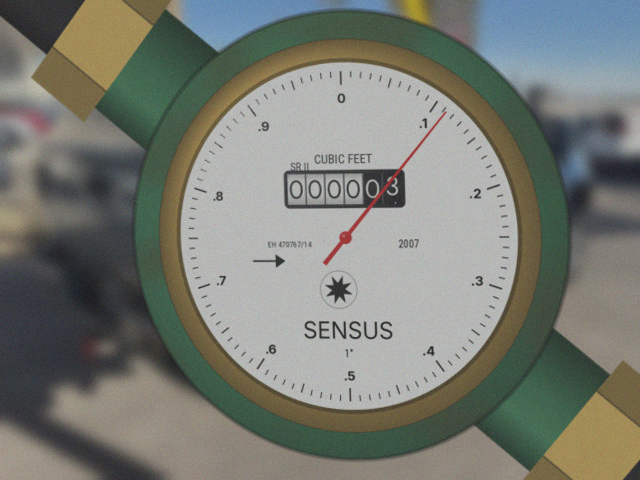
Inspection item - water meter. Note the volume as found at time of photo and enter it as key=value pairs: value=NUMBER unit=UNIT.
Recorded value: value=3.11 unit=ft³
